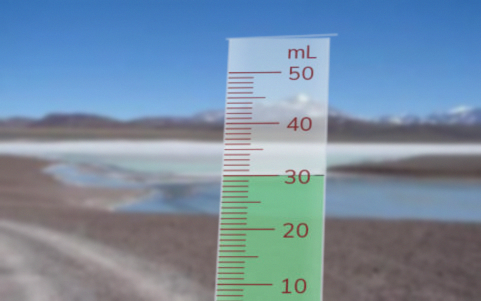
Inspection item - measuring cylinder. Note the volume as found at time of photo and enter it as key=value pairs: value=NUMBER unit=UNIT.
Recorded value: value=30 unit=mL
